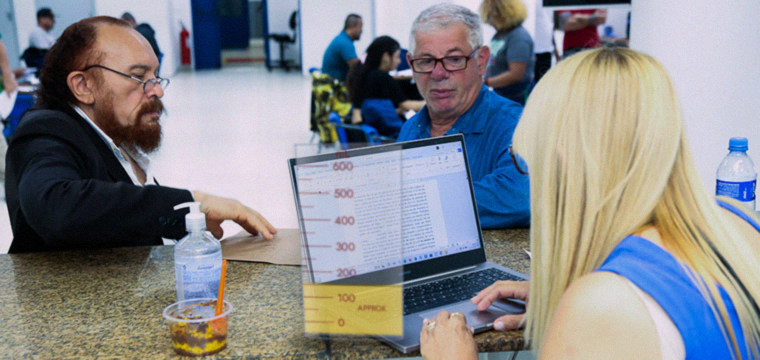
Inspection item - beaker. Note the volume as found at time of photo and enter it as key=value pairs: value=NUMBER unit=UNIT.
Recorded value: value=150 unit=mL
